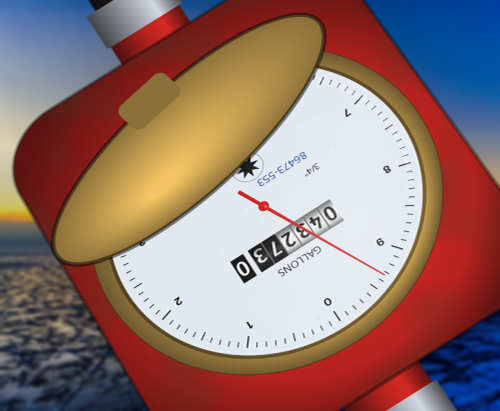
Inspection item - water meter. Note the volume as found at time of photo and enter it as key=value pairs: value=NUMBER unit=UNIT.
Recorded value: value=432729.3 unit=gal
